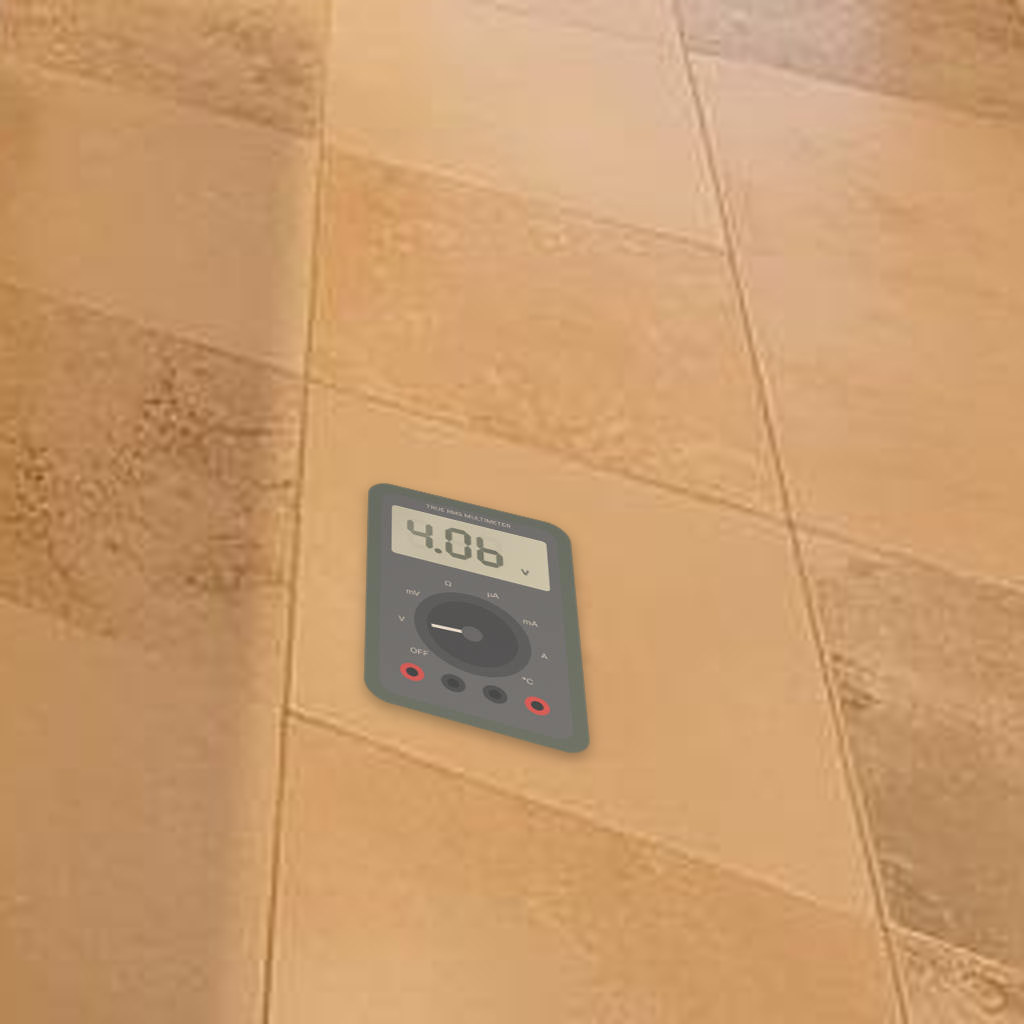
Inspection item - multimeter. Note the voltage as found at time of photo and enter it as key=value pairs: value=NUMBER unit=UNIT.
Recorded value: value=4.06 unit=V
